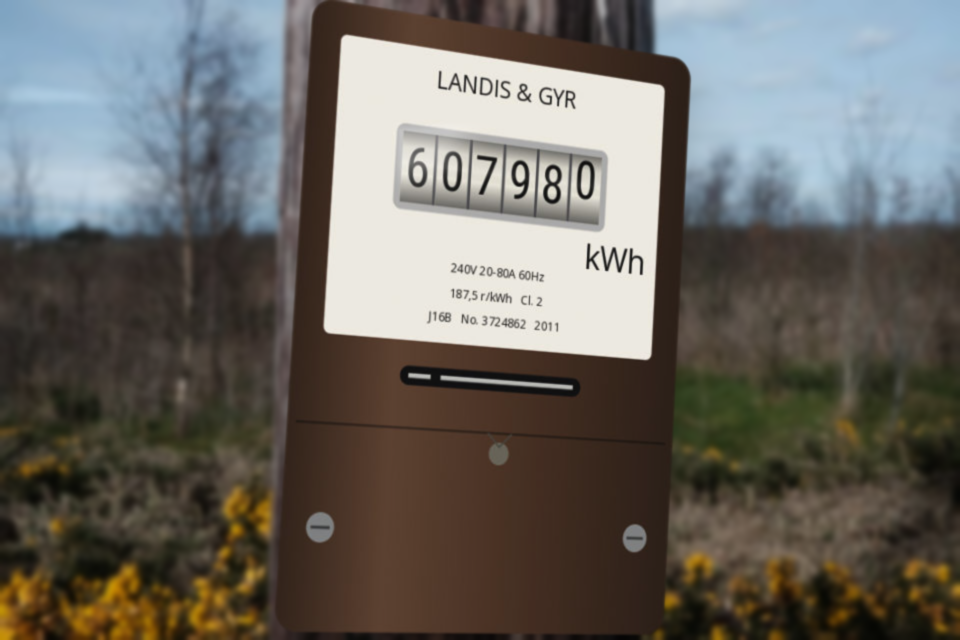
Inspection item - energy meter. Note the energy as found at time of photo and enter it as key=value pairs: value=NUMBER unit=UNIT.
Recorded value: value=607980 unit=kWh
